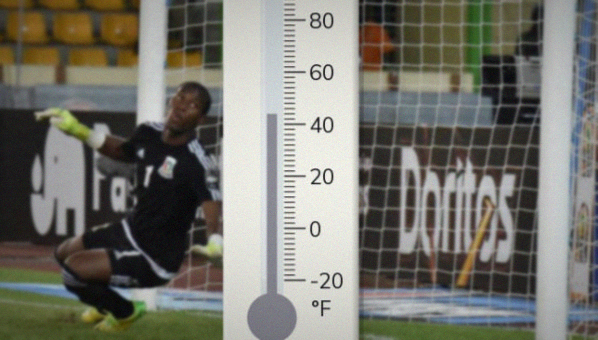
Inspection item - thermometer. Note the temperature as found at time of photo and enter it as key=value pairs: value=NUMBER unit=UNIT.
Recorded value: value=44 unit=°F
